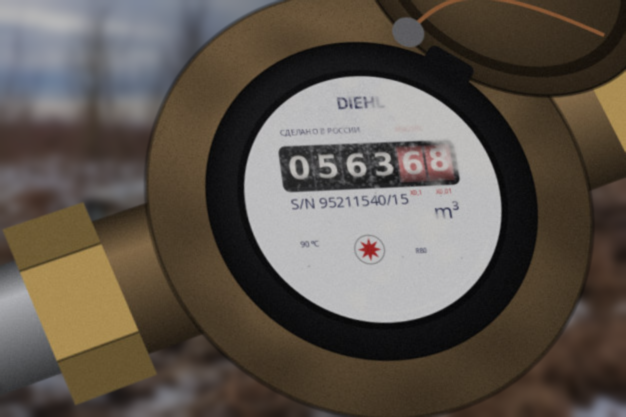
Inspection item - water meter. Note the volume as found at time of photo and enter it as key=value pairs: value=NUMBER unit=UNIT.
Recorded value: value=563.68 unit=m³
